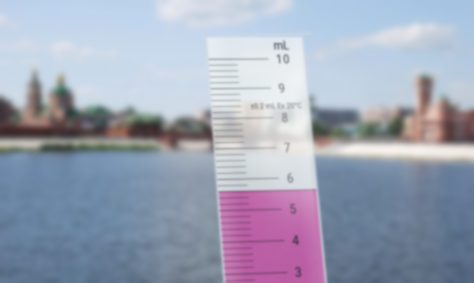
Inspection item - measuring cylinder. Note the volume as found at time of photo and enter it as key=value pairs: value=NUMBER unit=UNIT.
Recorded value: value=5.6 unit=mL
